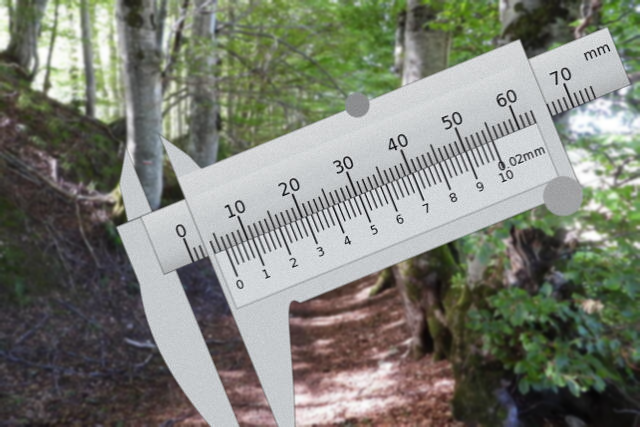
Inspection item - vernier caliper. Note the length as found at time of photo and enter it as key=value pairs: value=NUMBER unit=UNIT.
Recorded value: value=6.0 unit=mm
